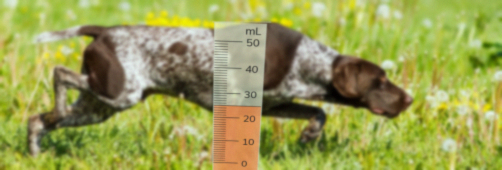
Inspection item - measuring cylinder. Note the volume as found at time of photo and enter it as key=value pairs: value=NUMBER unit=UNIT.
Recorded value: value=25 unit=mL
